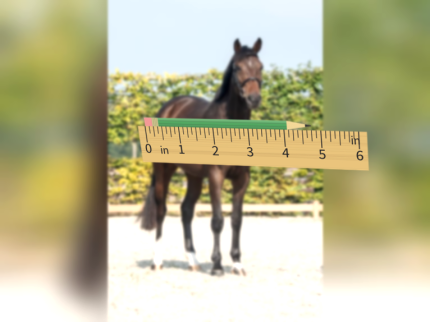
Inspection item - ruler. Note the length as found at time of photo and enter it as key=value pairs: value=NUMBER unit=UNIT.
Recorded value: value=4.75 unit=in
